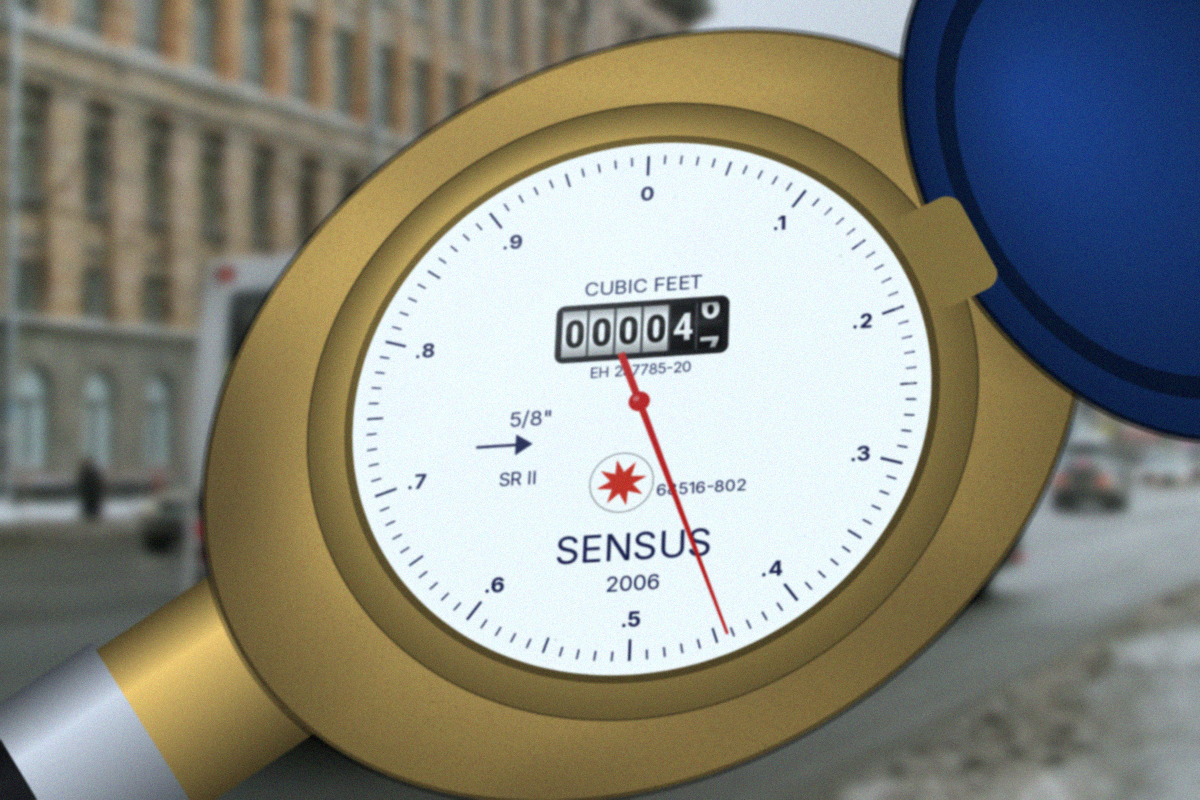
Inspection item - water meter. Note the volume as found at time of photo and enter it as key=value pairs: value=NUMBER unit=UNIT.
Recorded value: value=46.44 unit=ft³
